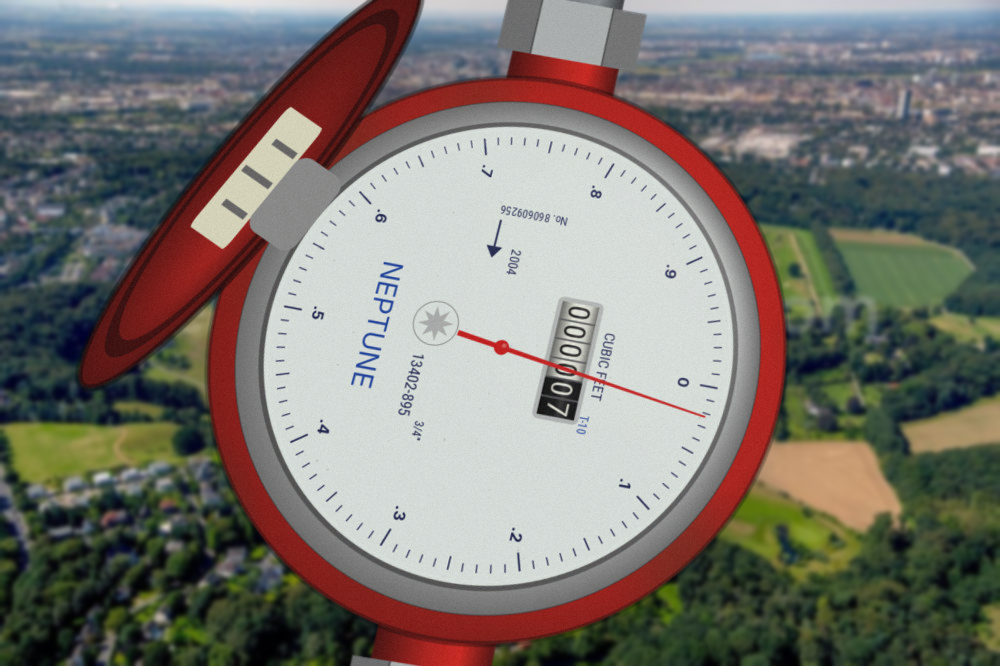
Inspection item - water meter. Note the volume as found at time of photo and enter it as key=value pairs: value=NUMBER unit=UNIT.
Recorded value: value=7.02 unit=ft³
